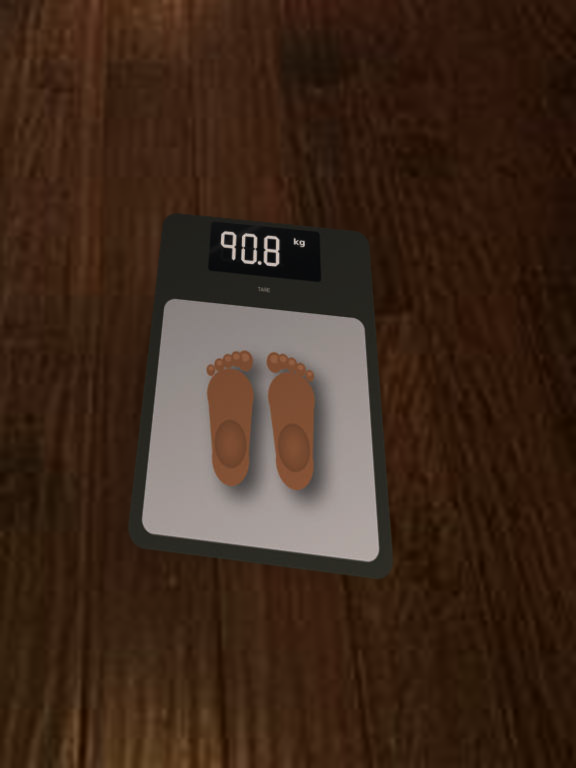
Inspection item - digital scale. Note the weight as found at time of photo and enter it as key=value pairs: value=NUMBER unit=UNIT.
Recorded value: value=90.8 unit=kg
